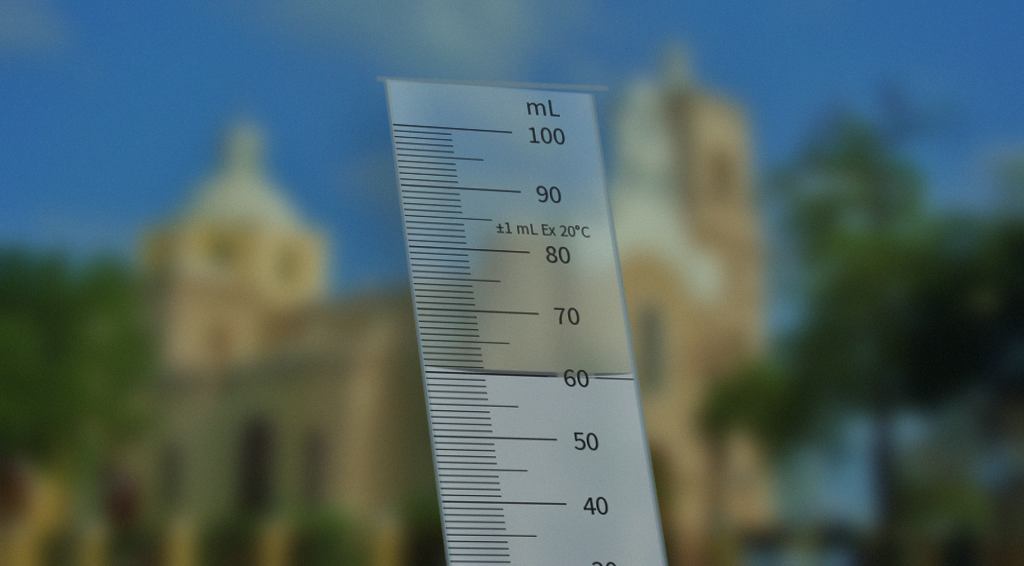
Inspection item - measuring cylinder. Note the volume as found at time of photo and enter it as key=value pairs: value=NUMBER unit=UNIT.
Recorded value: value=60 unit=mL
